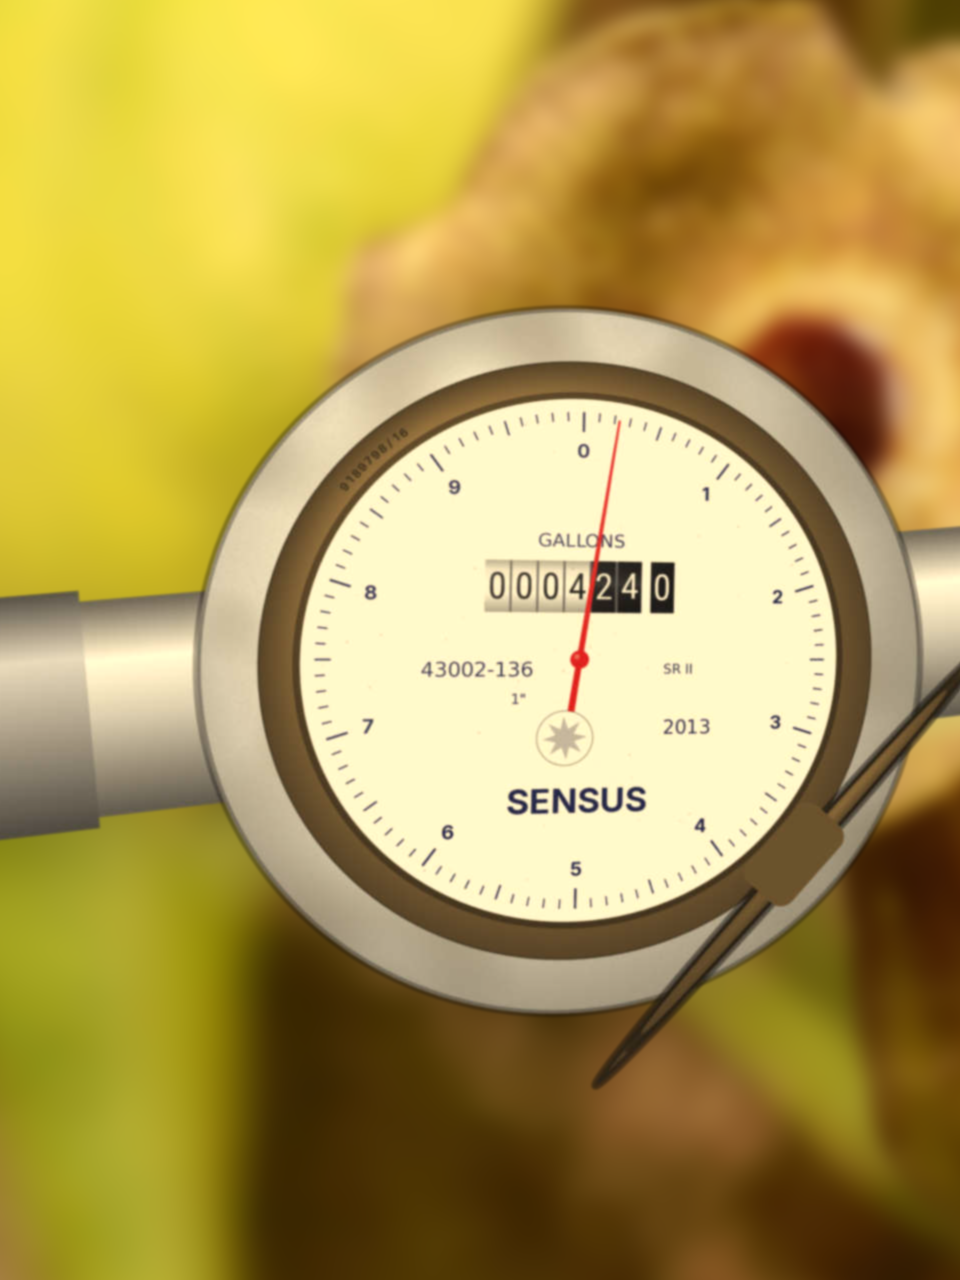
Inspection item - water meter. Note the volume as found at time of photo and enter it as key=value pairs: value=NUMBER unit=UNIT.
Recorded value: value=4240.2 unit=gal
